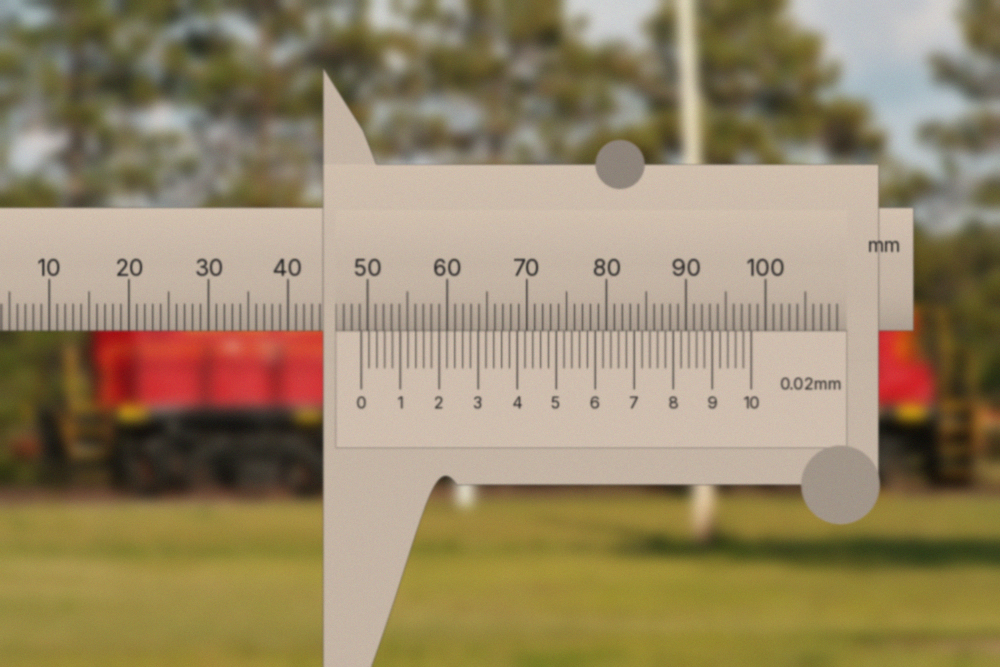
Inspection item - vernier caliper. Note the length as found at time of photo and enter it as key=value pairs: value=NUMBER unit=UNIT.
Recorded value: value=49.2 unit=mm
